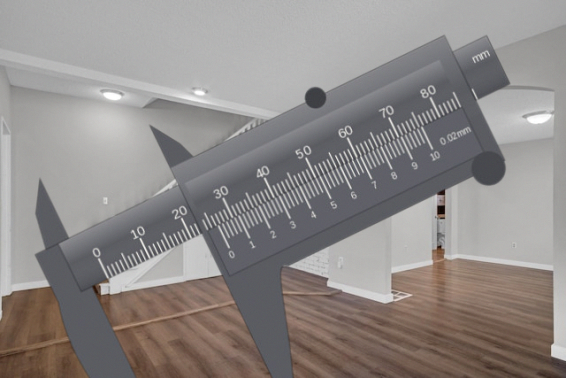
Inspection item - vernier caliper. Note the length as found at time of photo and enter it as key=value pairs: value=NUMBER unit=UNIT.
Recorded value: value=26.5 unit=mm
